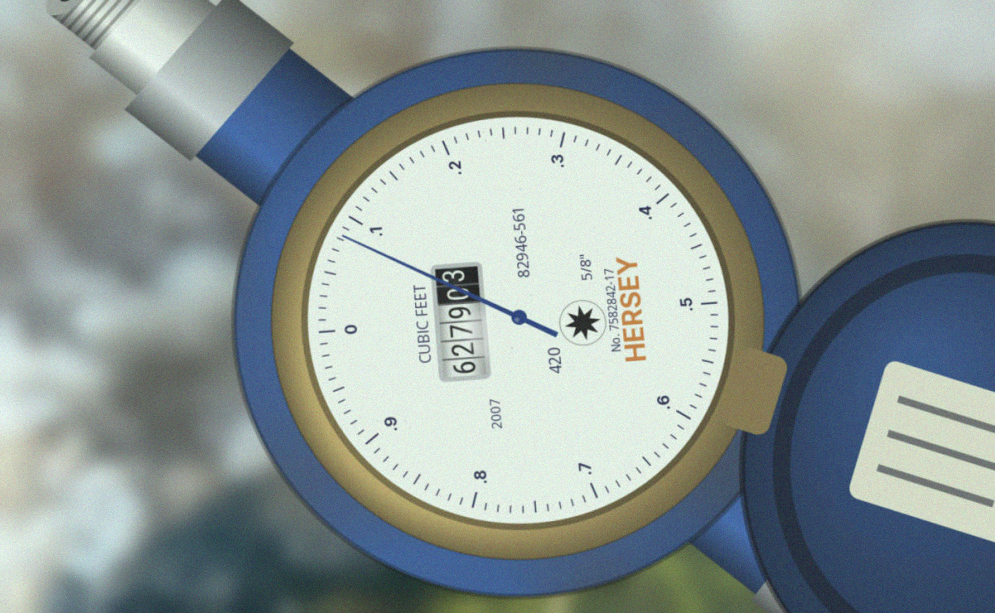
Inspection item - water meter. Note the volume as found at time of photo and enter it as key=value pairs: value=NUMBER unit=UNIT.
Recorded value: value=627903.08 unit=ft³
